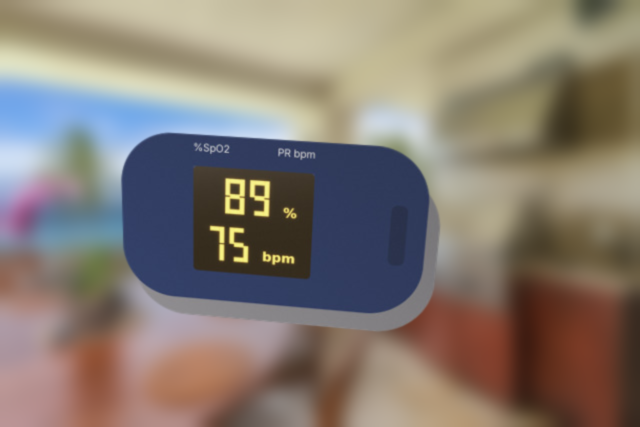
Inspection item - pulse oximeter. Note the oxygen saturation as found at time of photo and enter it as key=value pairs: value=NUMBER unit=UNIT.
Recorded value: value=89 unit=%
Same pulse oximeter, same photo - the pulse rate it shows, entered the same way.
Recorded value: value=75 unit=bpm
